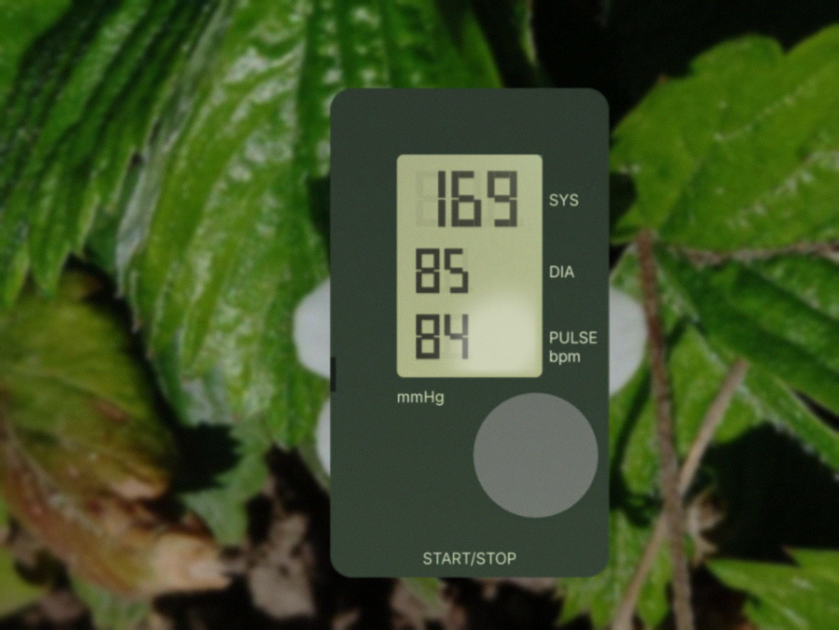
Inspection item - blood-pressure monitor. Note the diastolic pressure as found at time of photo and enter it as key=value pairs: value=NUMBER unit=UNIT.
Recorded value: value=85 unit=mmHg
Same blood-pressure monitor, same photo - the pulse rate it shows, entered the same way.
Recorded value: value=84 unit=bpm
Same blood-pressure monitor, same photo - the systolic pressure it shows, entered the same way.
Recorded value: value=169 unit=mmHg
